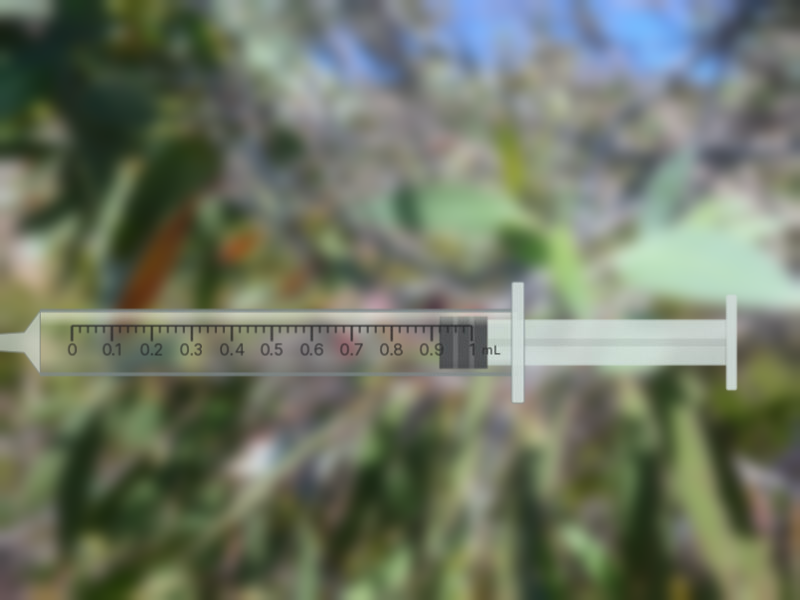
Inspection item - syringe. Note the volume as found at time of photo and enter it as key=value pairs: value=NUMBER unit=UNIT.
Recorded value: value=0.92 unit=mL
